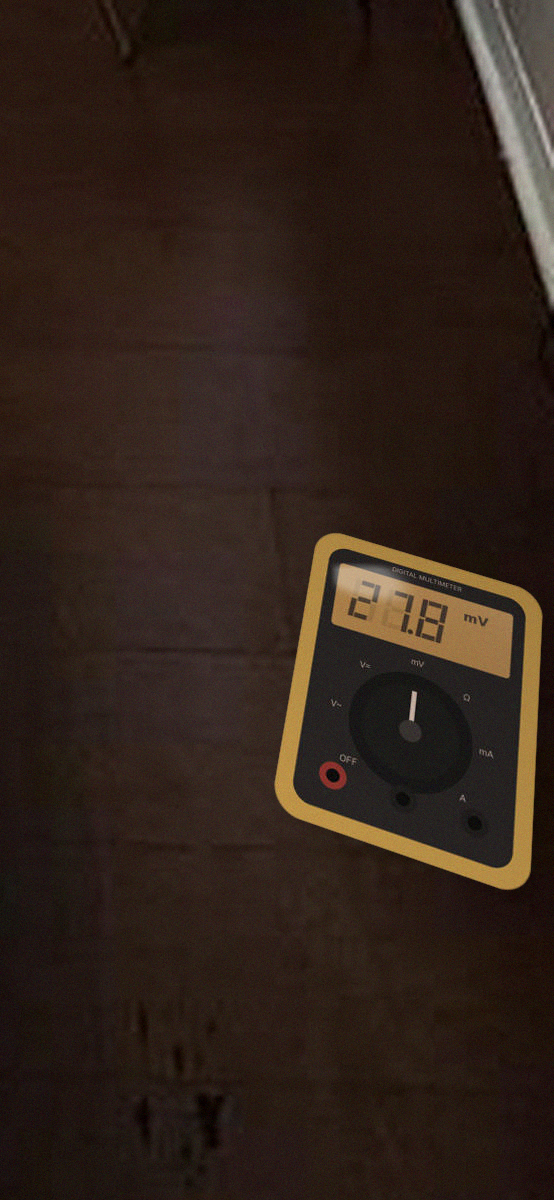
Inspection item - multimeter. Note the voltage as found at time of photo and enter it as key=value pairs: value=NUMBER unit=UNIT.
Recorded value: value=27.8 unit=mV
